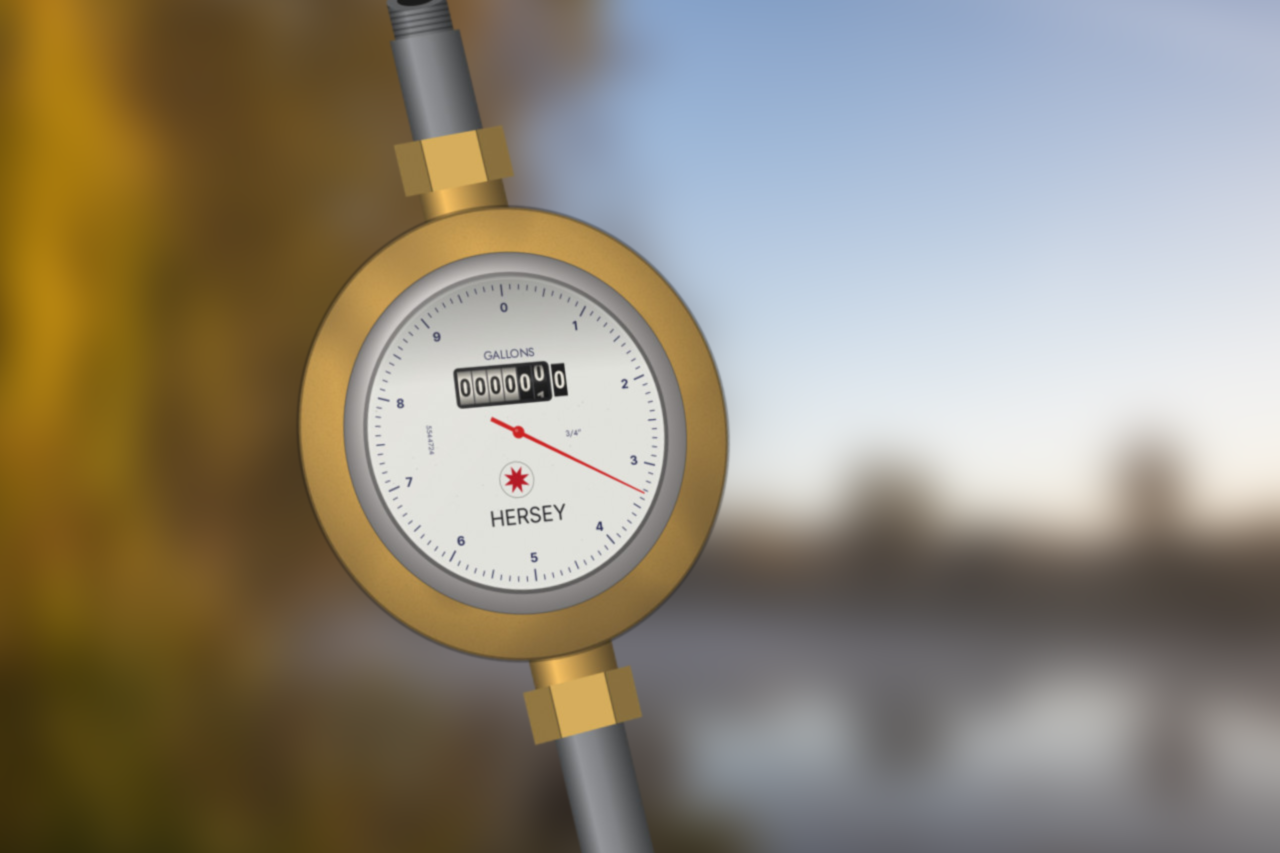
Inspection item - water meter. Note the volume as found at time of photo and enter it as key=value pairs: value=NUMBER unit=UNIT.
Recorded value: value=3.3 unit=gal
